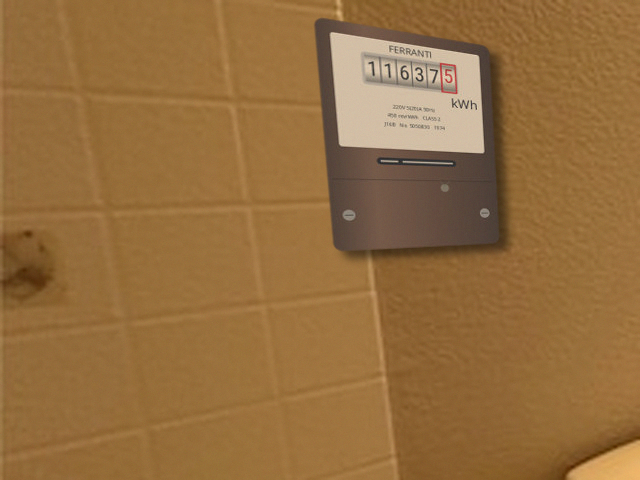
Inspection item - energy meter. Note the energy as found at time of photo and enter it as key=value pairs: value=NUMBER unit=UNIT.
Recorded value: value=11637.5 unit=kWh
